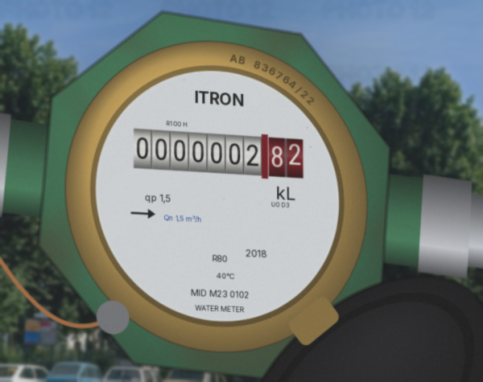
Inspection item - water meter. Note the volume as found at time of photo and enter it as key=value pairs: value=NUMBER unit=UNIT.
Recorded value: value=2.82 unit=kL
